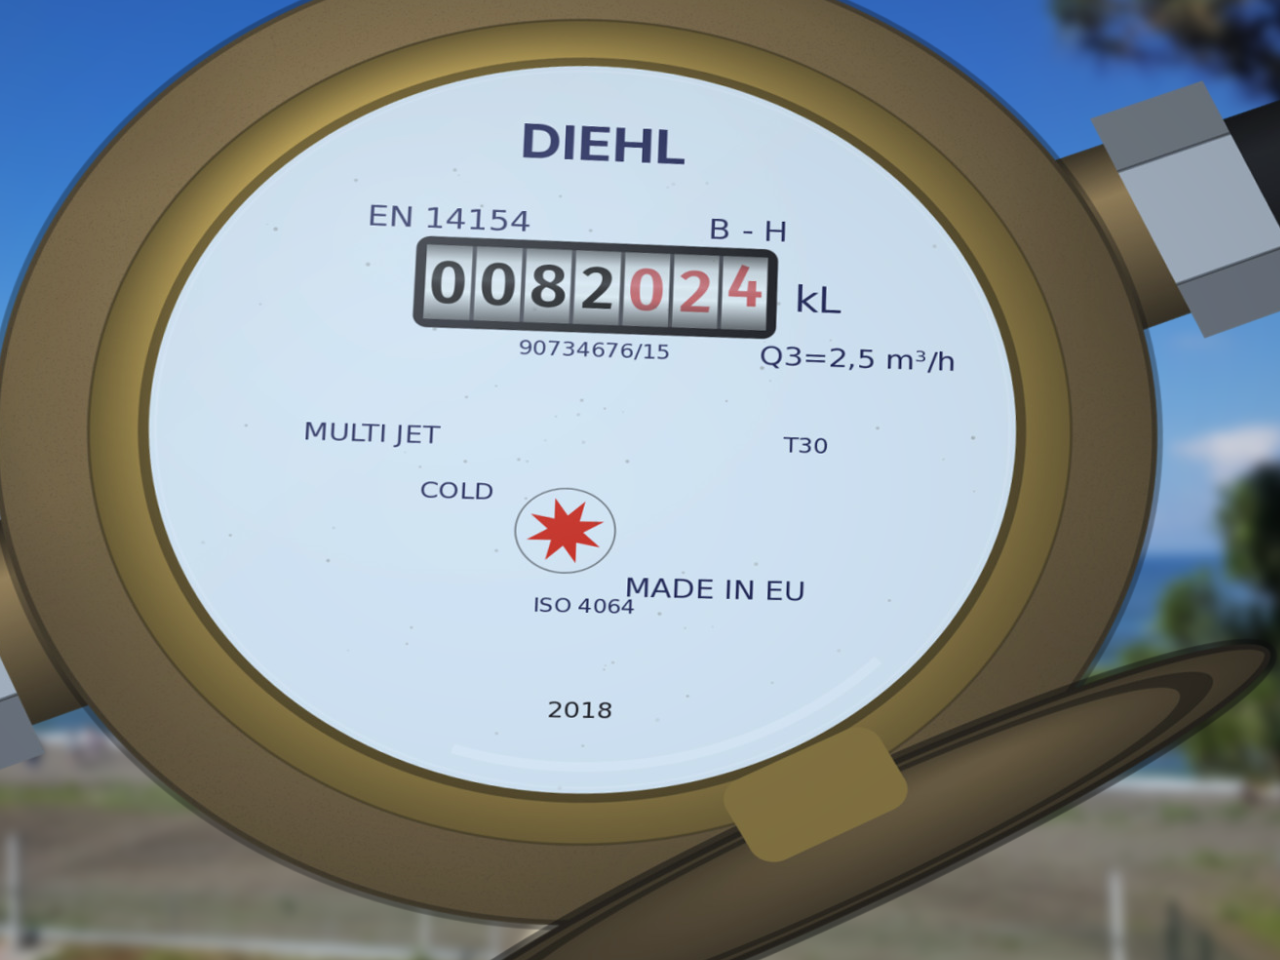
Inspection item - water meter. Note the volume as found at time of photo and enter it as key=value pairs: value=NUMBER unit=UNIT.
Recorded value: value=82.024 unit=kL
